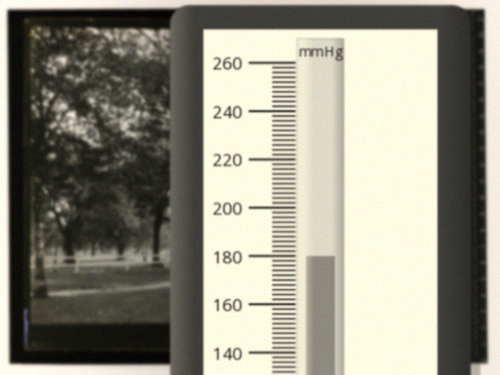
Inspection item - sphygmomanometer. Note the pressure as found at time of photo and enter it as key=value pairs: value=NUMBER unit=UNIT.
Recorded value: value=180 unit=mmHg
